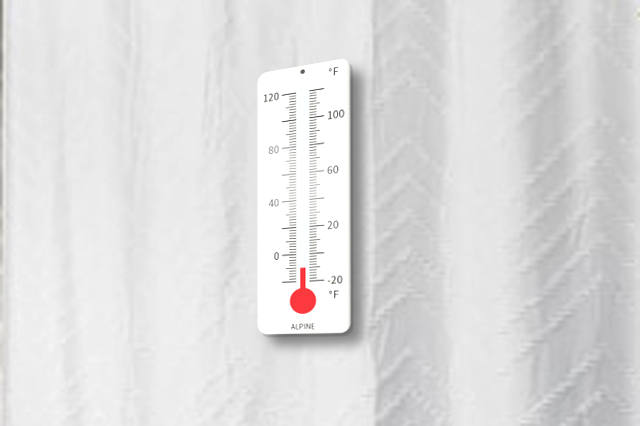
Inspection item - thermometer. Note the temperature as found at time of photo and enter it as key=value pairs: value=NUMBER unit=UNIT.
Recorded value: value=-10 unit=°F
